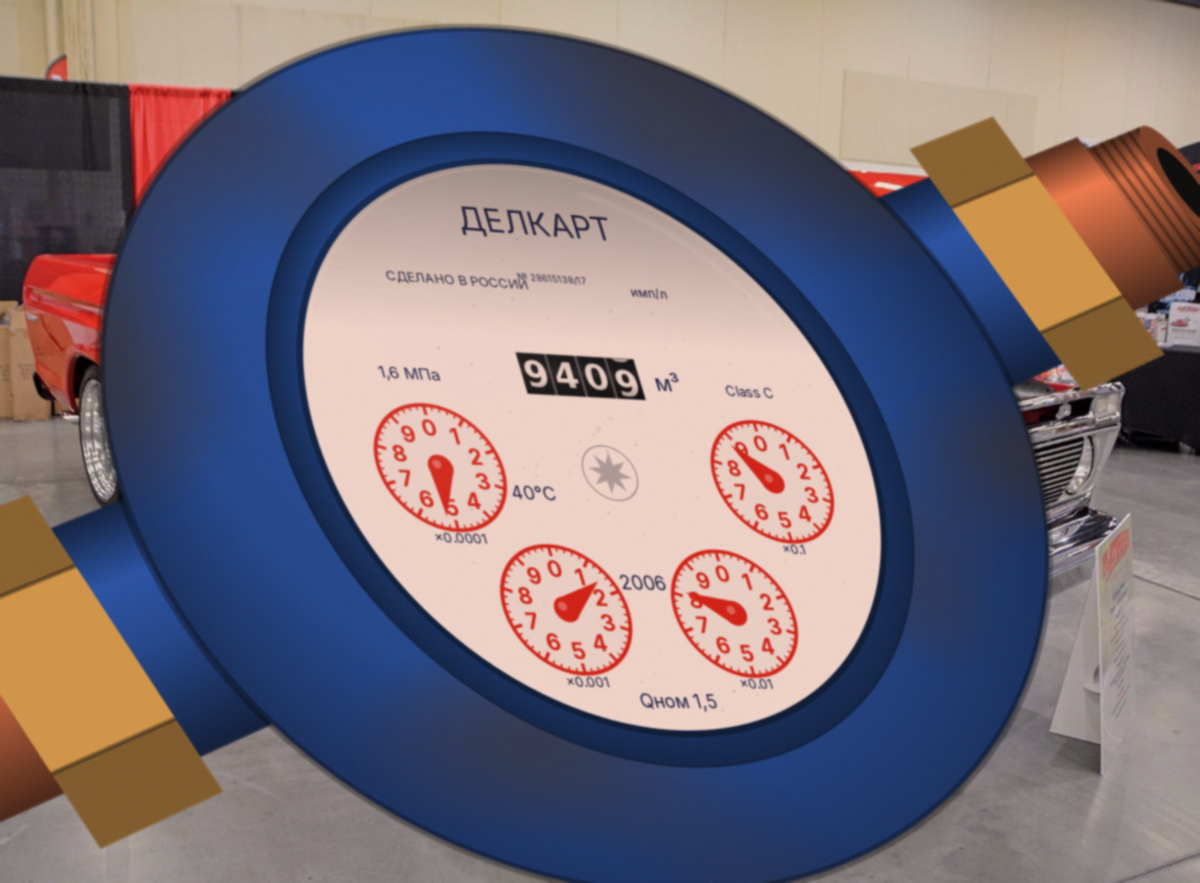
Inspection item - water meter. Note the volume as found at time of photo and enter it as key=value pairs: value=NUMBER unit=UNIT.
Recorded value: value=9408.8815 unit=m³
